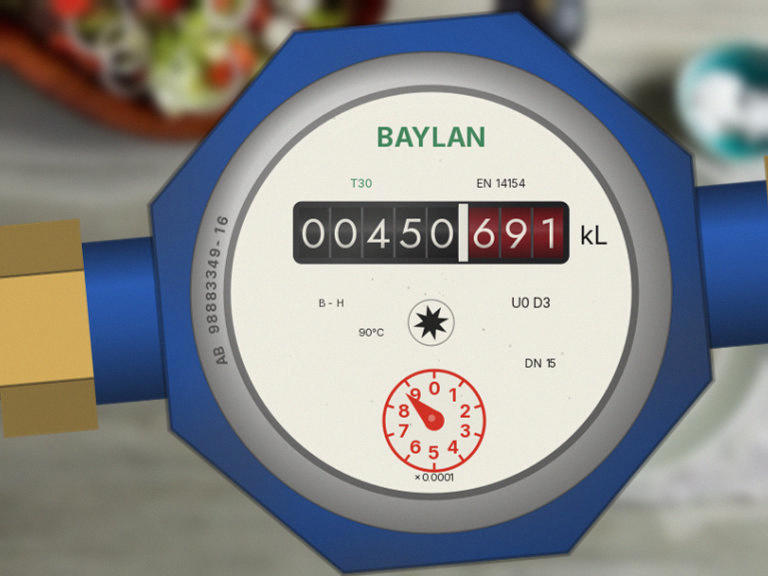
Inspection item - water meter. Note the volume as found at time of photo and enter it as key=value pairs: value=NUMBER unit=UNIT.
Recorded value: value=450.6918 unit=kL
